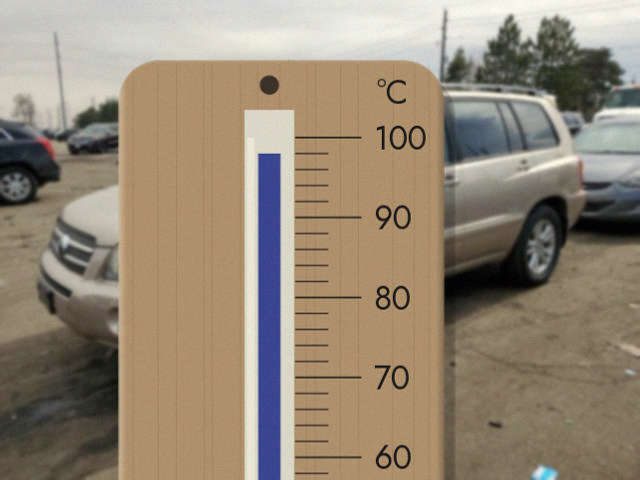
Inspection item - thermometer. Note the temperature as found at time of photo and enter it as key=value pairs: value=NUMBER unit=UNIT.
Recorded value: value=98 unit=°C
